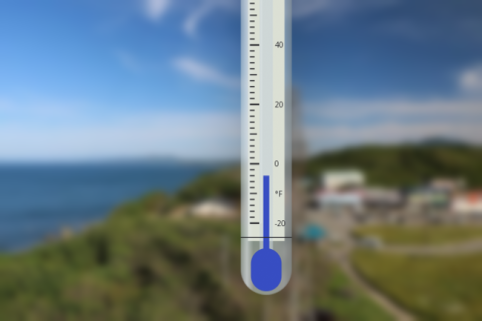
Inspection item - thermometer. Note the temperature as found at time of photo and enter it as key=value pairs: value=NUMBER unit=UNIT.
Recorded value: value=-4 unit=°F
